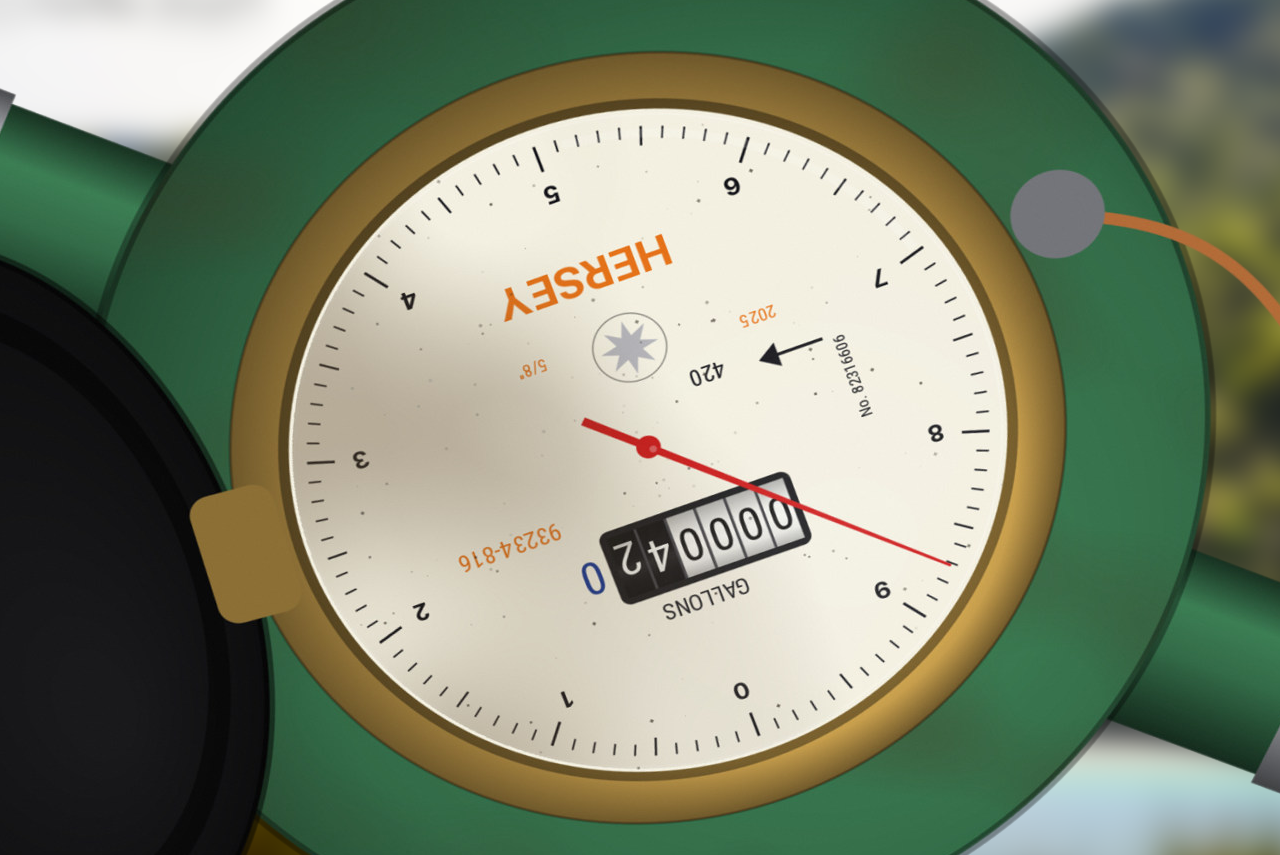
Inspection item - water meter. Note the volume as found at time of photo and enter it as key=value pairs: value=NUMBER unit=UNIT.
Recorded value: value=418.7 unit=gal
